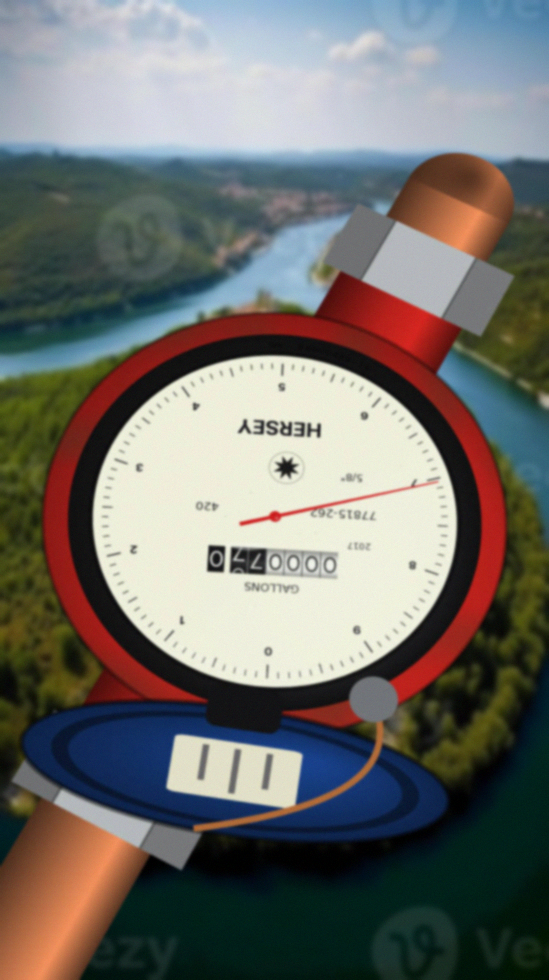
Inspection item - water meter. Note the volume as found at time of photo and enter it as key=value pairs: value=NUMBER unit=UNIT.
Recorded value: value=767.0 unit=gal
